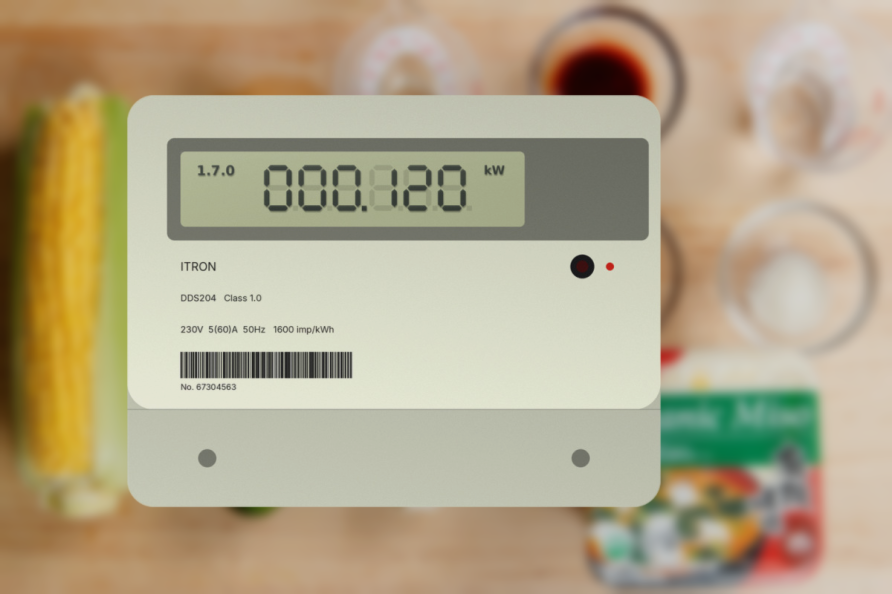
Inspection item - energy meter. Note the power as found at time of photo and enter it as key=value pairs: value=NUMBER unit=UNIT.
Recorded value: value=0.120 unit=kW
